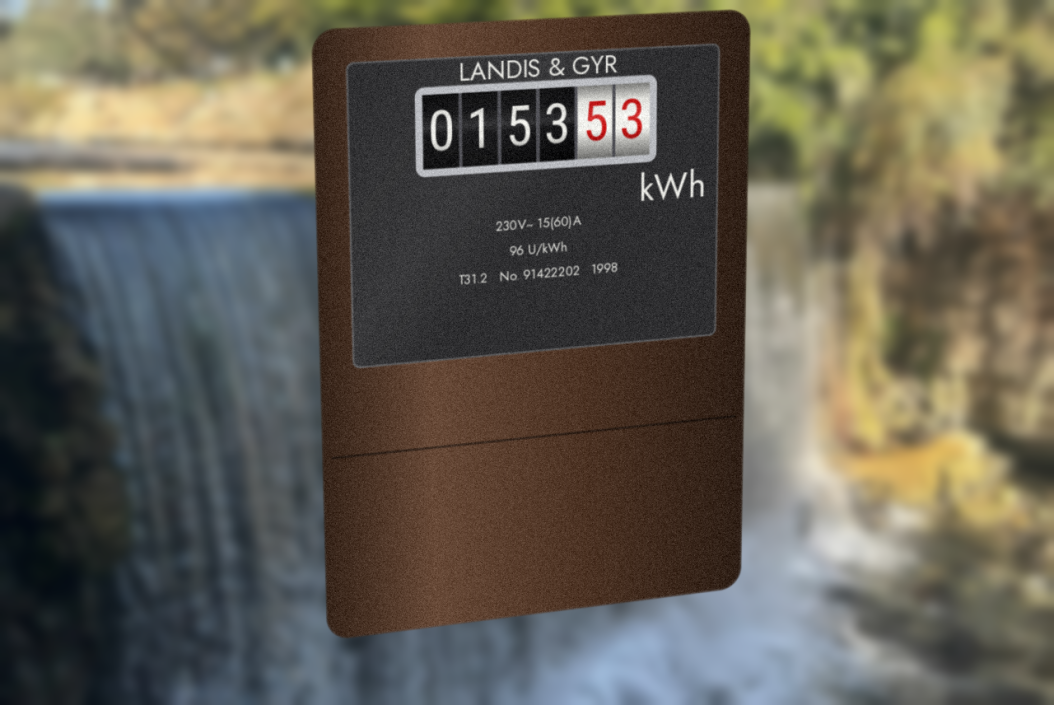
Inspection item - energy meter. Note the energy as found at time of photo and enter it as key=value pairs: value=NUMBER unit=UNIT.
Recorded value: value=153.53 unit=kWh
